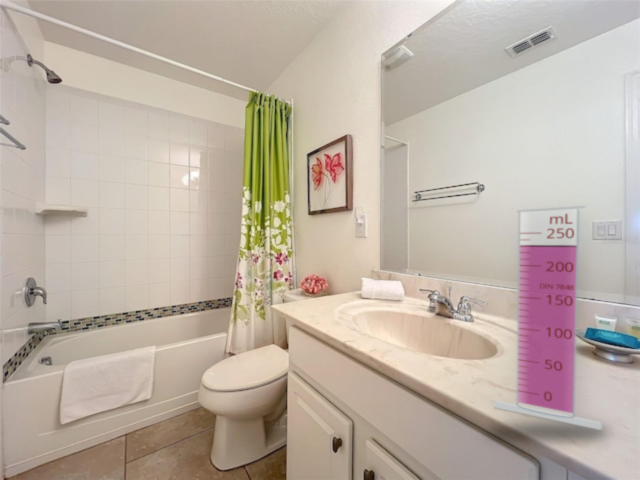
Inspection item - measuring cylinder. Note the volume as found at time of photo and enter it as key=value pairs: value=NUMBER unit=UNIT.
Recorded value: value=230 unit=mL
